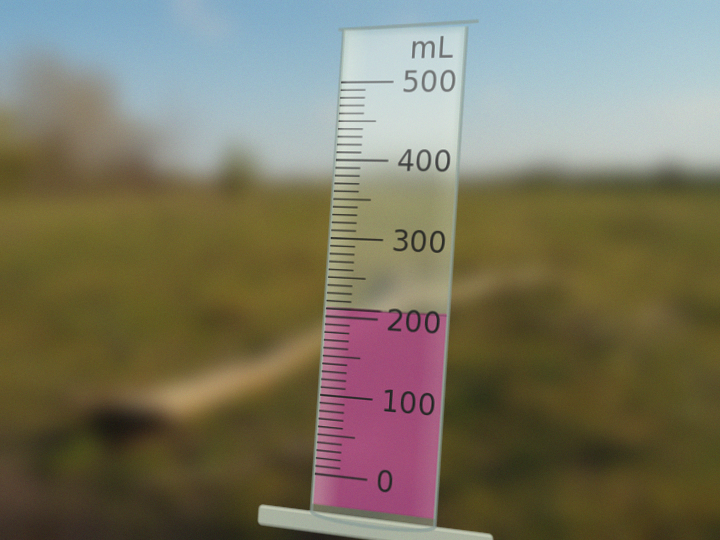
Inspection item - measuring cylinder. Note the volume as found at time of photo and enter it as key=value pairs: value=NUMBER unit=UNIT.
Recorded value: value=210 unit=mL
